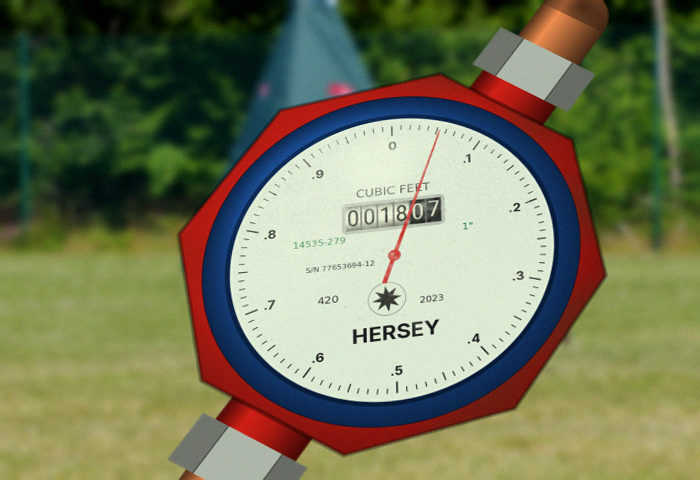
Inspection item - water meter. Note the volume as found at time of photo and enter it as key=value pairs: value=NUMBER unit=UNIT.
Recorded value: value=1807.05 unit=ft³
